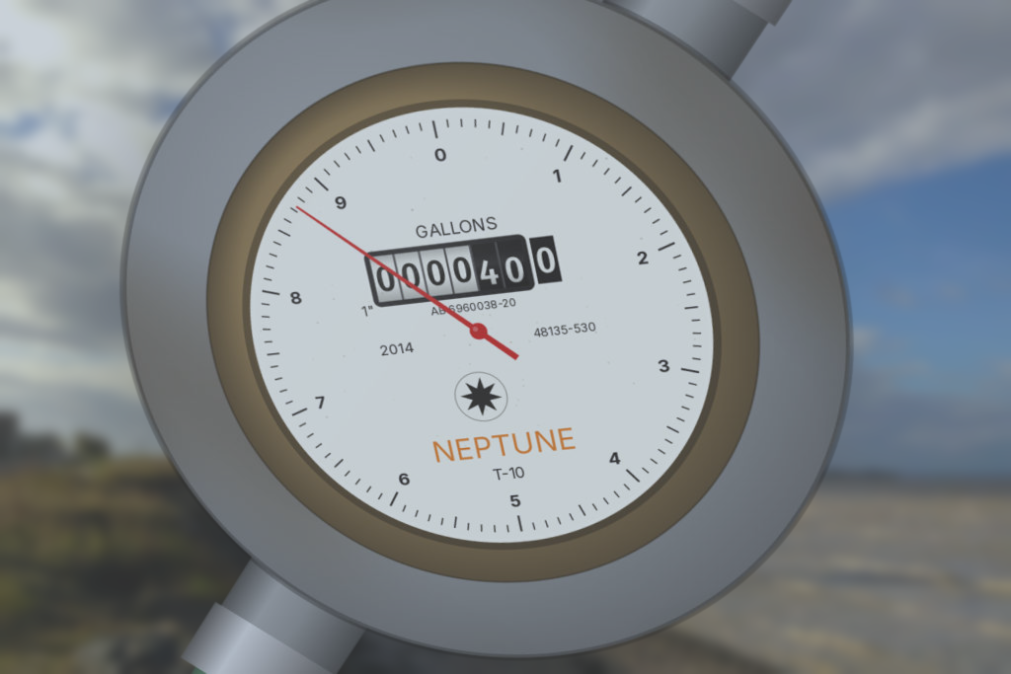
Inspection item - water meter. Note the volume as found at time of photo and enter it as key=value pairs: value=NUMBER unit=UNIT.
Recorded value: value=398.7 unit=gal
